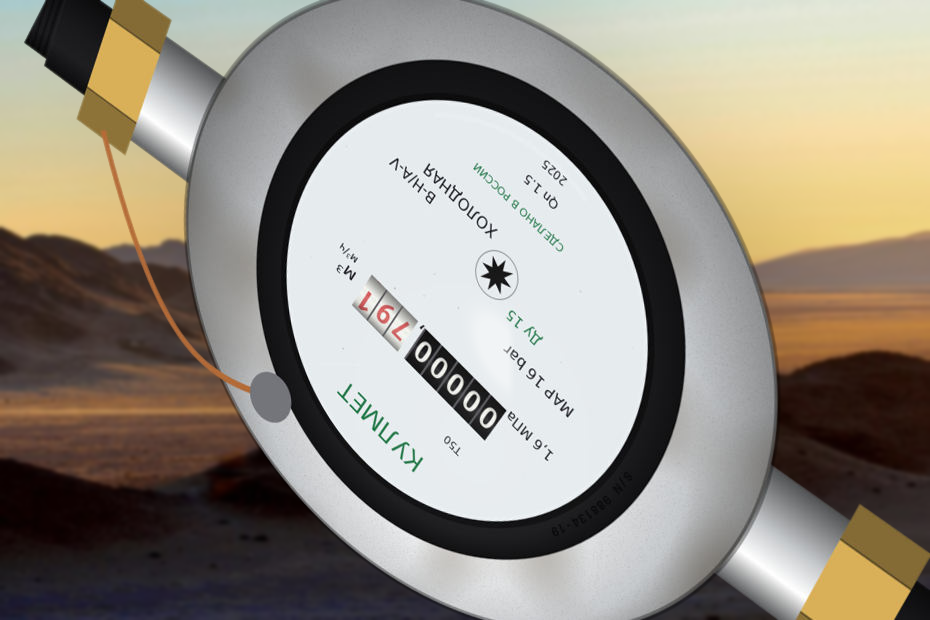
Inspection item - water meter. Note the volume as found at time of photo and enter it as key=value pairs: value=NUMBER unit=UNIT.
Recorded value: value=0.791 unit=m³
